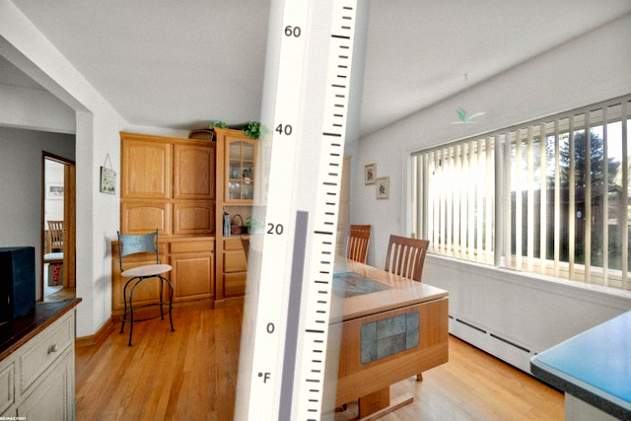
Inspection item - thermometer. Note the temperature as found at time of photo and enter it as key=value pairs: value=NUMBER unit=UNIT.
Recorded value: value=24 unit=°F
